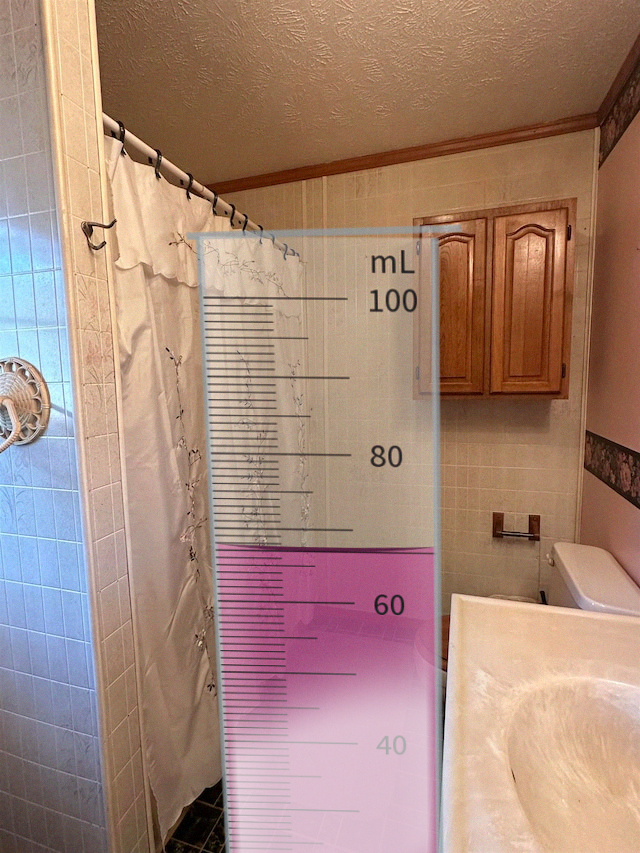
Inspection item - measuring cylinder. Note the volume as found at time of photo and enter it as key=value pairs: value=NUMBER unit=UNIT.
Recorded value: value=67 unit=mL
